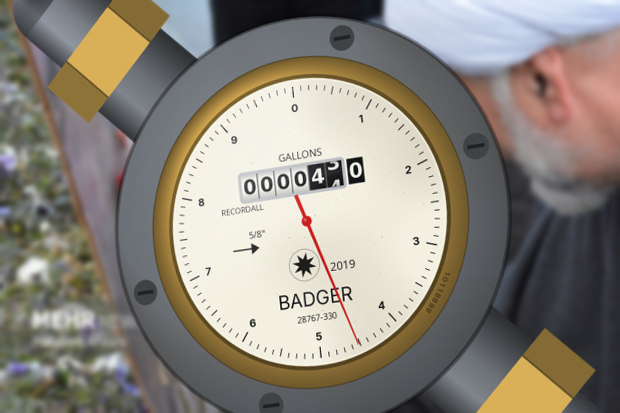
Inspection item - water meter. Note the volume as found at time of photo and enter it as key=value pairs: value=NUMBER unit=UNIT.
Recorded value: value=434.5 unit=gal
